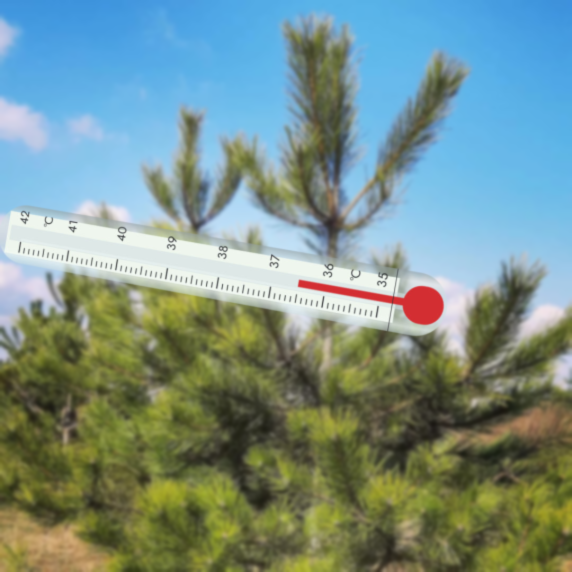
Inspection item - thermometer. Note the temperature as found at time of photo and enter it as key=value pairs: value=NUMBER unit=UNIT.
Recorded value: value=36.5 unit=°C
